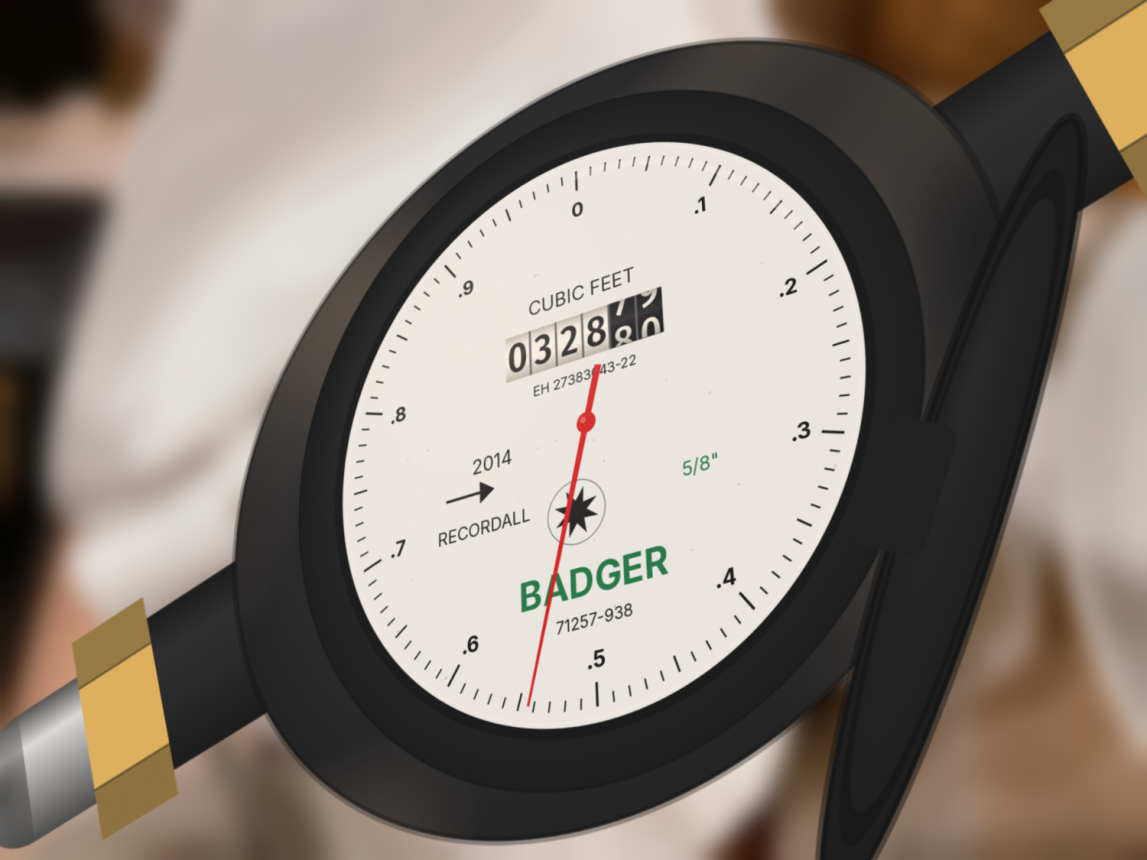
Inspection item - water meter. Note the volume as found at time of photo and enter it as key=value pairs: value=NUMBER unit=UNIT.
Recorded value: value=32879.54 unit=ft³
